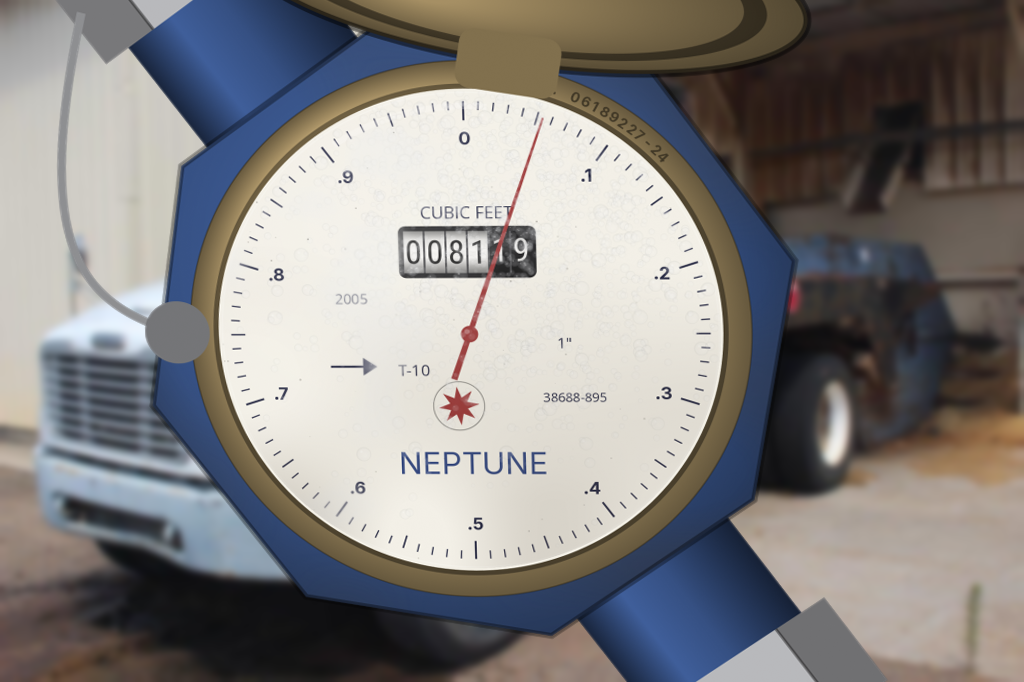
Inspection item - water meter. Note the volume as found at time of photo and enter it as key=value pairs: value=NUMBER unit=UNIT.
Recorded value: value=8119.05 unit=ft³
